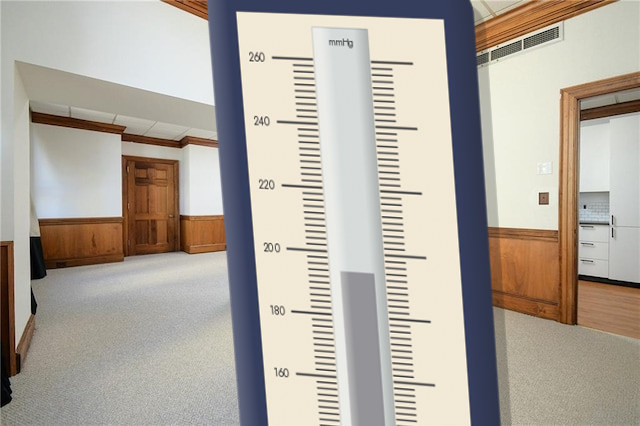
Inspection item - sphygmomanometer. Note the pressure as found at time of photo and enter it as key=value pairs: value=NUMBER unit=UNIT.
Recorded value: value=194 unit=mmHg
